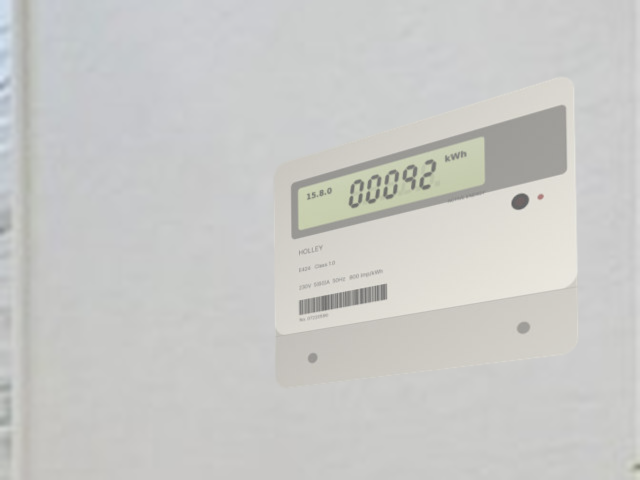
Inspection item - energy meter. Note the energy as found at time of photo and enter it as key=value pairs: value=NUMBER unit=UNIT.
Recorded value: value=92 unit=kWh
